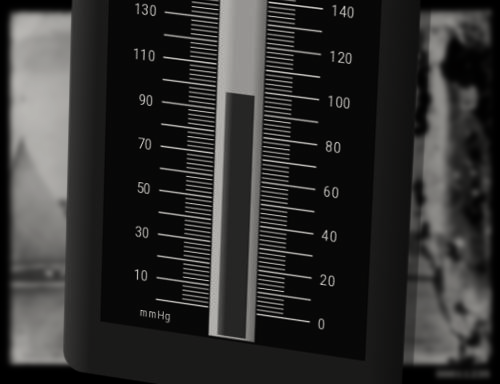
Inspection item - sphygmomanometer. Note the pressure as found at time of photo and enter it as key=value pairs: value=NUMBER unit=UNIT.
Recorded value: value=98 unit=mmHg
